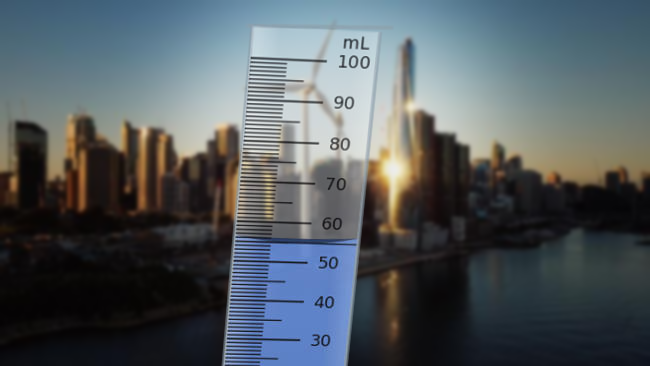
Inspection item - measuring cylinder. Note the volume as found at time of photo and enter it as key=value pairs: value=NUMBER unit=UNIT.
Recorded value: value=55 unit=mL
